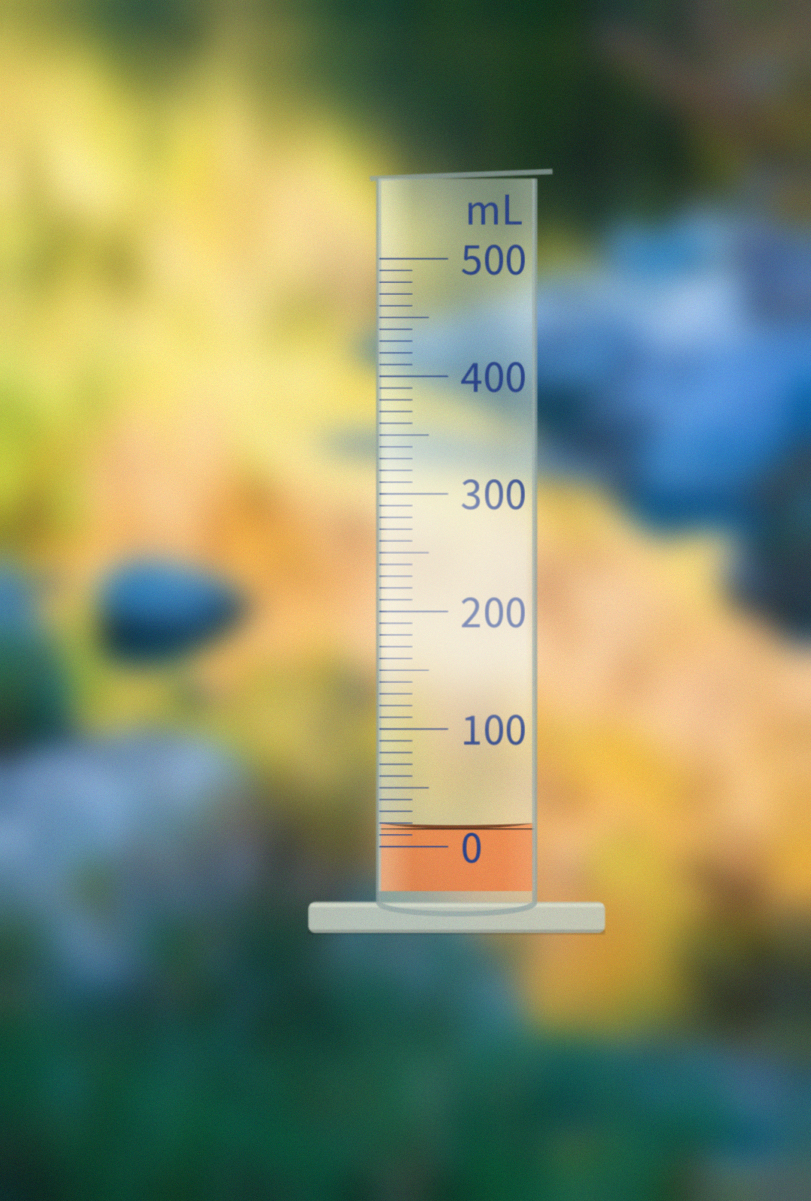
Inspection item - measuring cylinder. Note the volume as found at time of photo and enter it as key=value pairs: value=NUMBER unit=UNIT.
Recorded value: value=15 unit=mL
